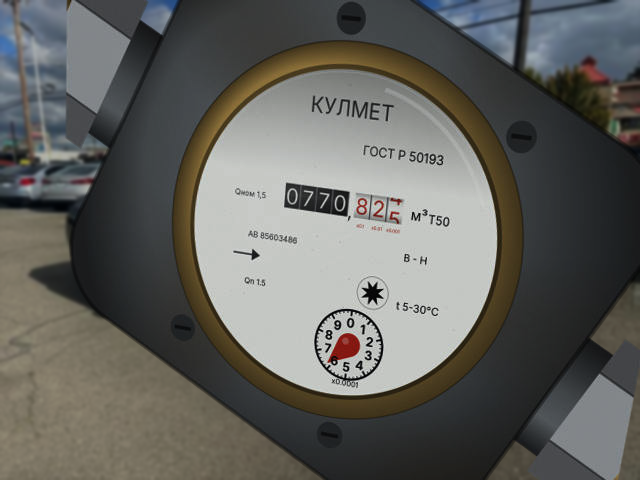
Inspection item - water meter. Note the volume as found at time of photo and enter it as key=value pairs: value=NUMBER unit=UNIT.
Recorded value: value=770.8246 unit=m³
